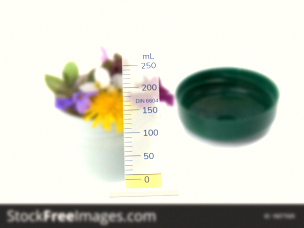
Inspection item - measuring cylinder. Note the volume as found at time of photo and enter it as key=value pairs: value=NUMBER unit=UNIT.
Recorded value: value=10 unit=mL
